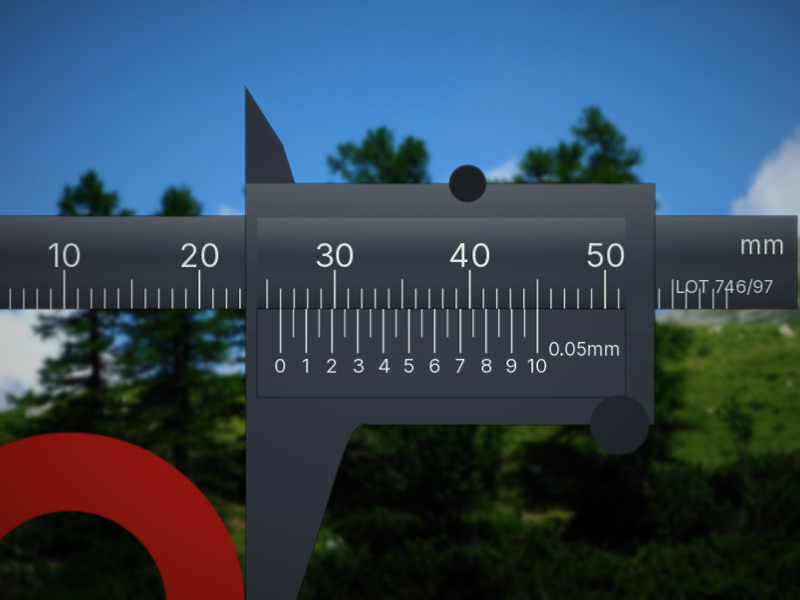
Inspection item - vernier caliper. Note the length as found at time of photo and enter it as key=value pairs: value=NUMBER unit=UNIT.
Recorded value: value=26.0 unit=mm
